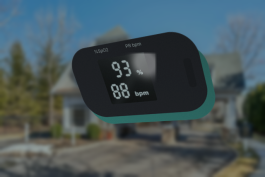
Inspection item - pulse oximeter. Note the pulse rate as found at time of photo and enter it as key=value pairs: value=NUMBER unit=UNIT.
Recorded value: value=88 unit=bpm
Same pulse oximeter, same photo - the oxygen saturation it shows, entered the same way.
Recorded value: value=93 unit=%
